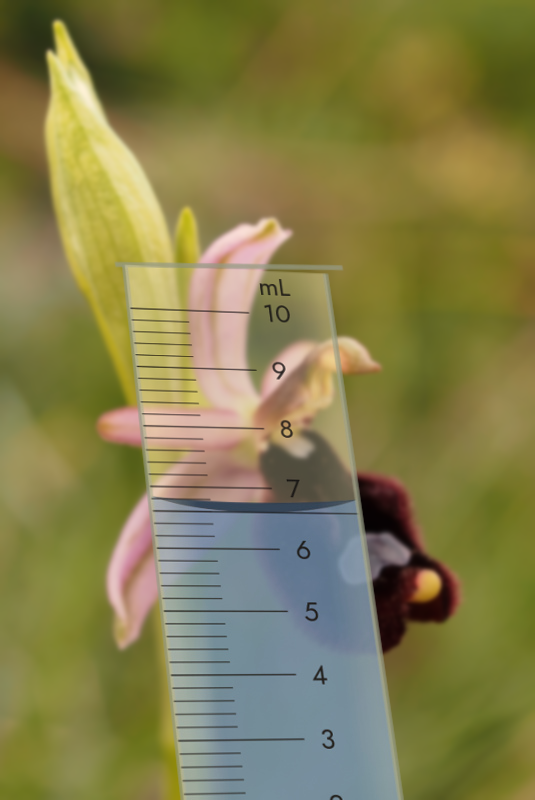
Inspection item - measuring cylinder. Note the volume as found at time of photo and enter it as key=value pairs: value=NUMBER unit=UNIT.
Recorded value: value=6.6 unit=mL
